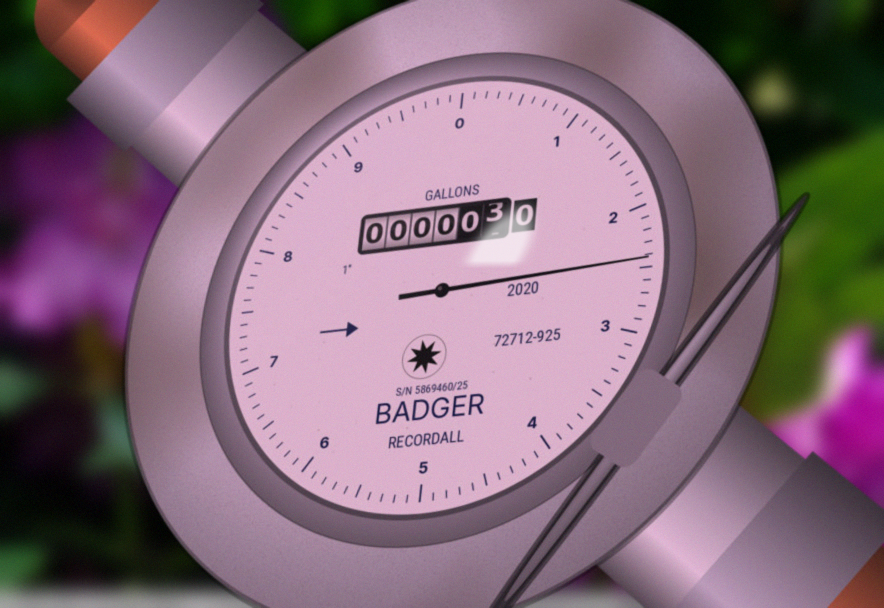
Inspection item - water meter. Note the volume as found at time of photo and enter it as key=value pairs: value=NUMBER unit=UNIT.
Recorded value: value=32.4 unit=gal
